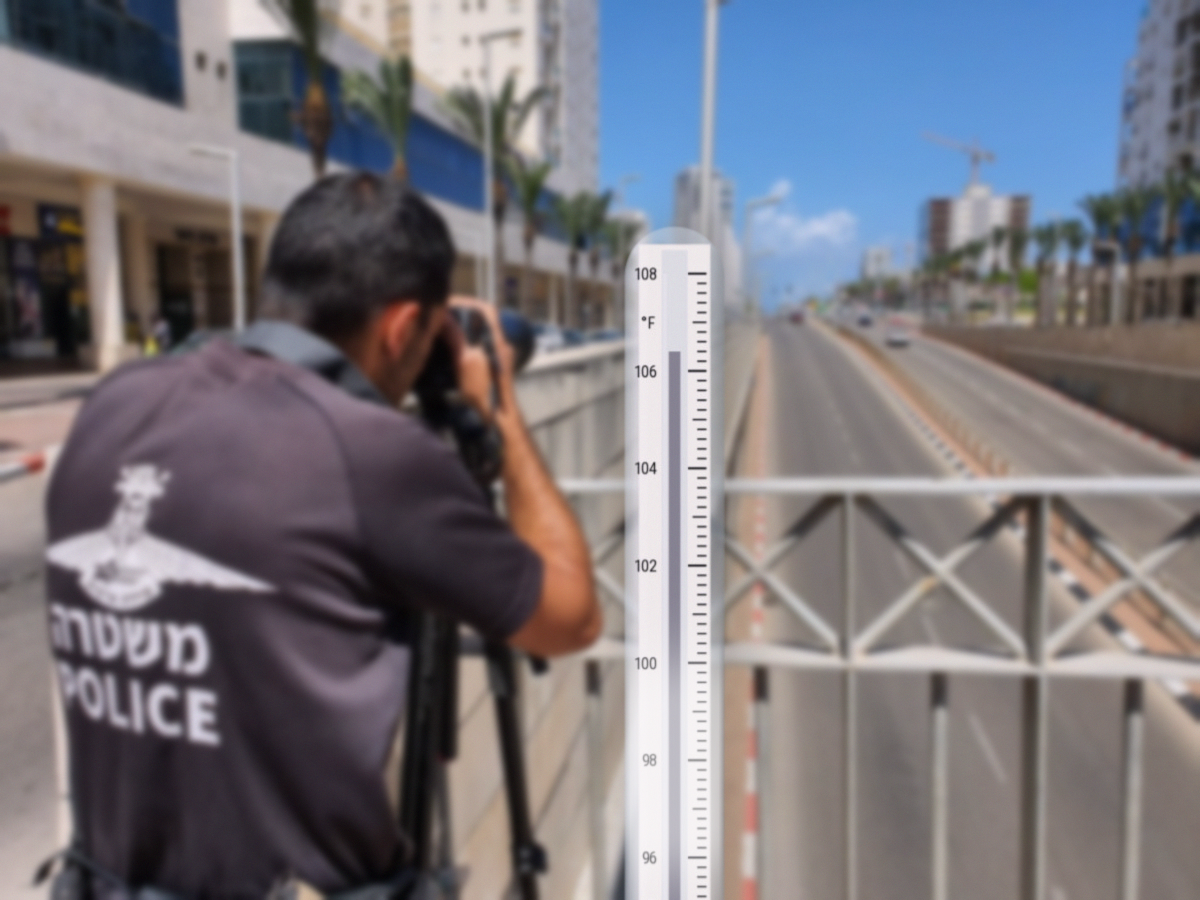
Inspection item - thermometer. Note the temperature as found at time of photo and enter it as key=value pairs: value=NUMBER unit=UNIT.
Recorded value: value=106.4 unit=°F
